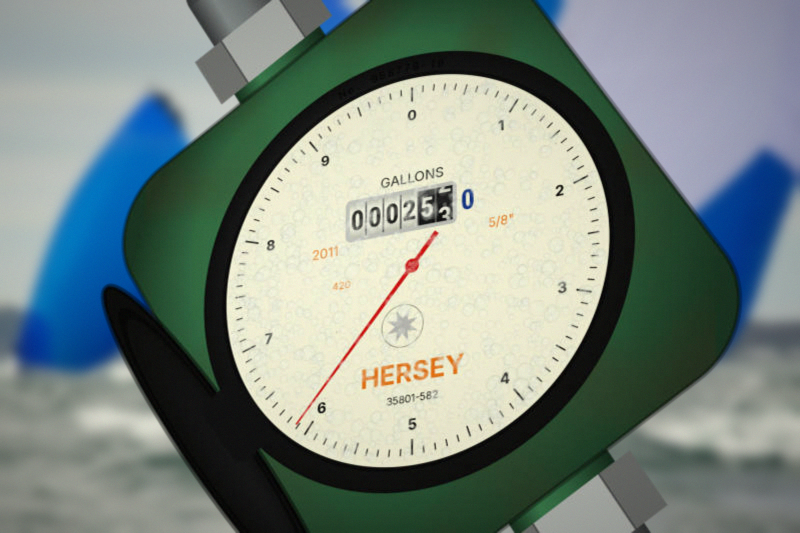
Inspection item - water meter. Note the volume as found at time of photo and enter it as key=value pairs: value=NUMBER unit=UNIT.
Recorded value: value=2526.1 unit=gal
